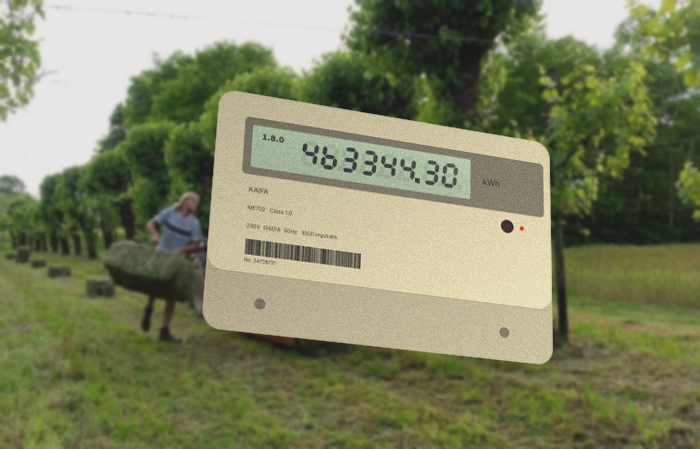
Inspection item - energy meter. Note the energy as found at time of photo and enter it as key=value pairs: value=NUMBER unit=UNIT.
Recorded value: value=463344.30 unit=kWh
